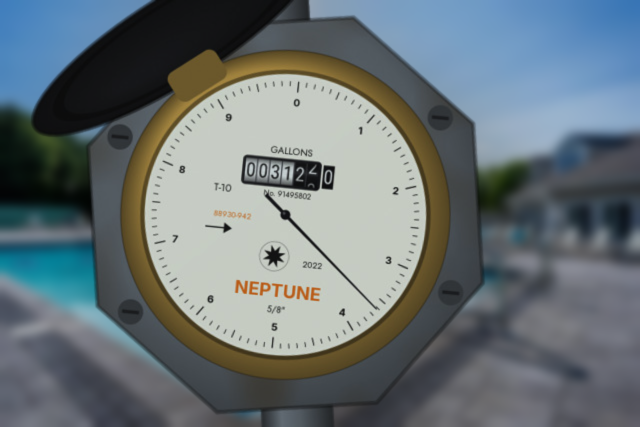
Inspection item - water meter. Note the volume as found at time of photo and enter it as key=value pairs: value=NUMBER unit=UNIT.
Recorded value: value=31223.6 unit=gal
